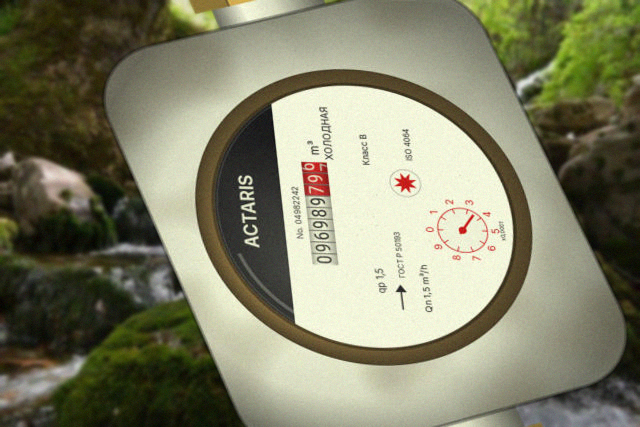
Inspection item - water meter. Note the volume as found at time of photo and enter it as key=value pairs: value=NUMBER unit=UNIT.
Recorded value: value=96989.7963 unit=m³
